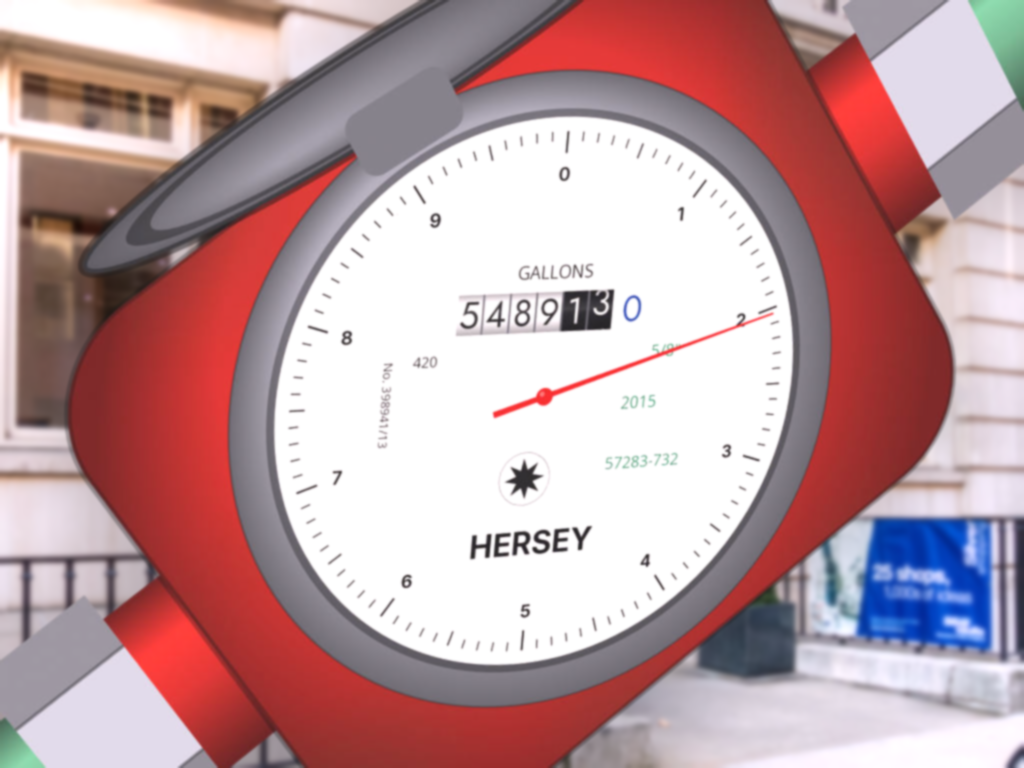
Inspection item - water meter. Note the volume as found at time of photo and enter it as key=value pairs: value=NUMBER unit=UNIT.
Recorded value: value=5489132.0 unit=gal
